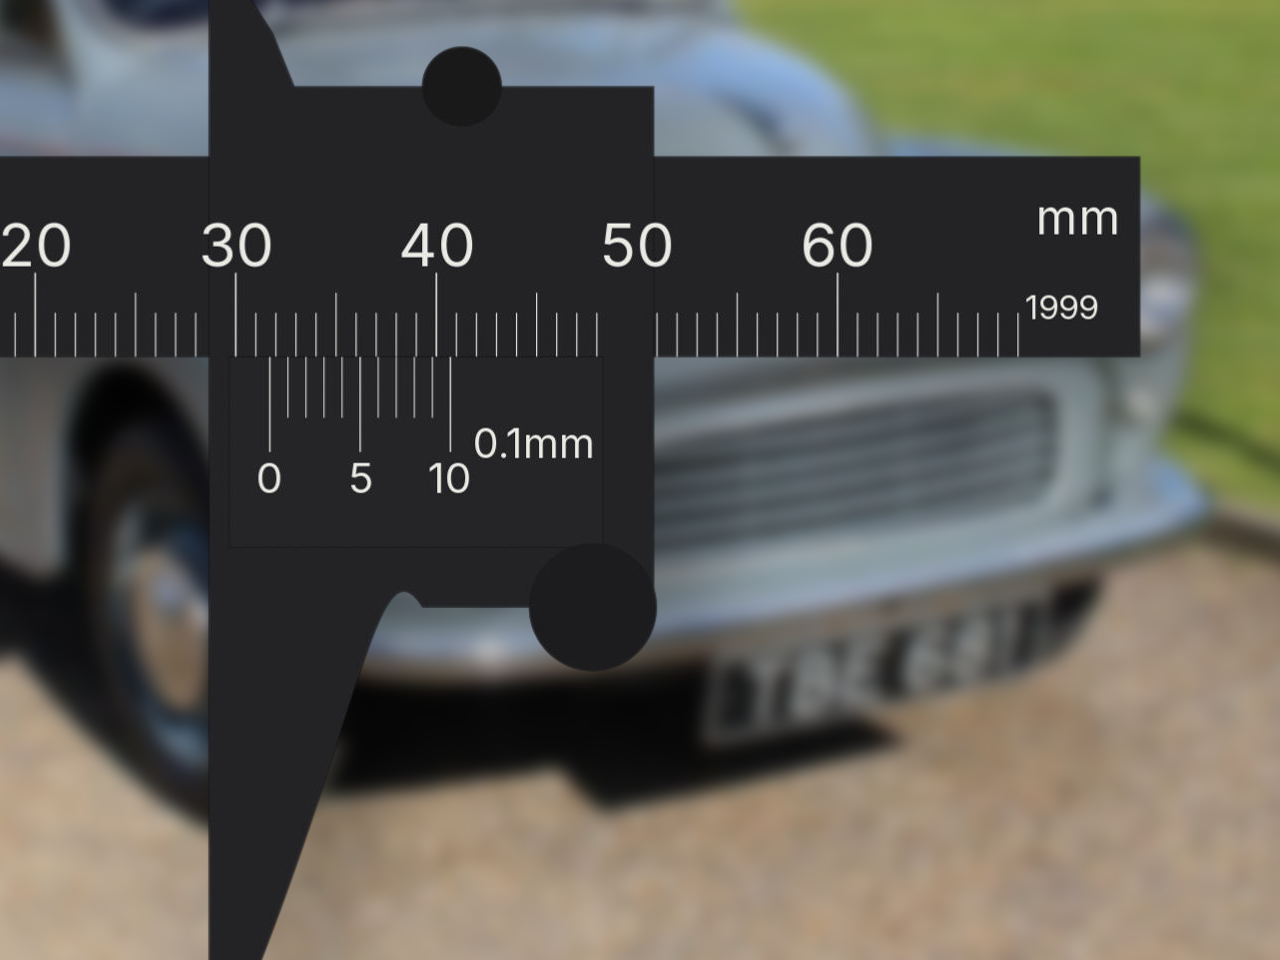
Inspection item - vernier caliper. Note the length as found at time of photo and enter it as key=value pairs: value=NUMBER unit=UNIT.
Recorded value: value=31.7 unit=mm
